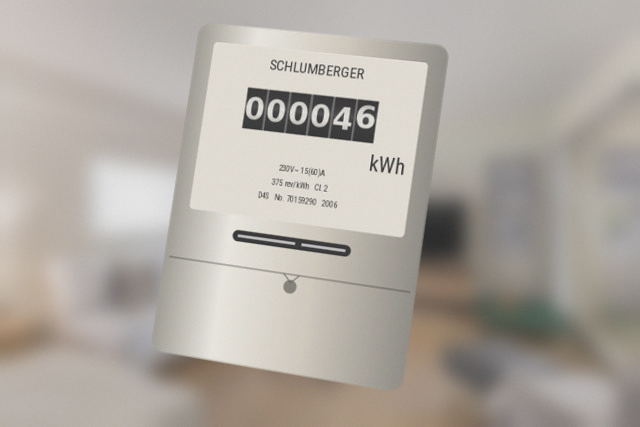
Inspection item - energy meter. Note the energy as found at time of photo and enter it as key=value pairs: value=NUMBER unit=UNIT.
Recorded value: value=46 unit=kWh
